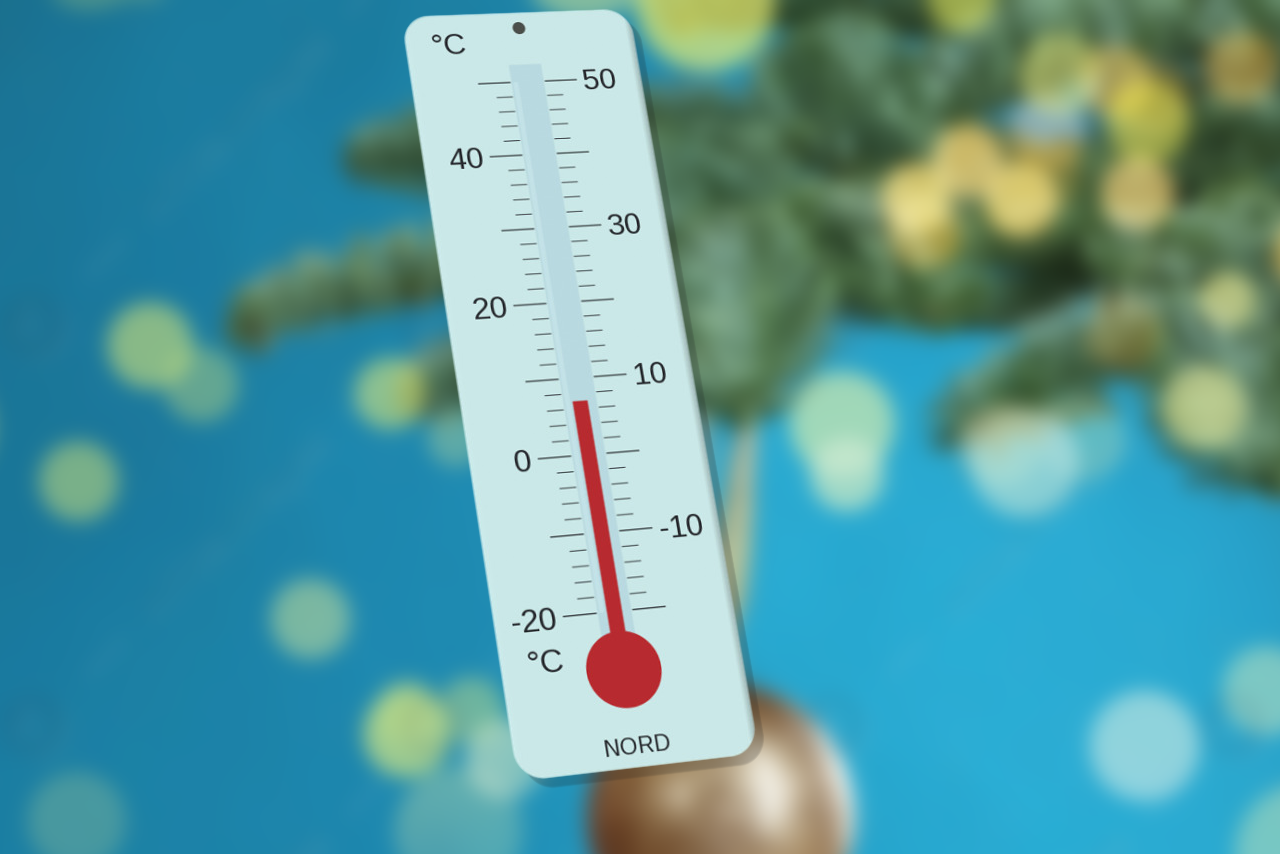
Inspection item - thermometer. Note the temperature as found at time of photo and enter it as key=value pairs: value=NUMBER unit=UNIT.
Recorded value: value=7 unit=°C
